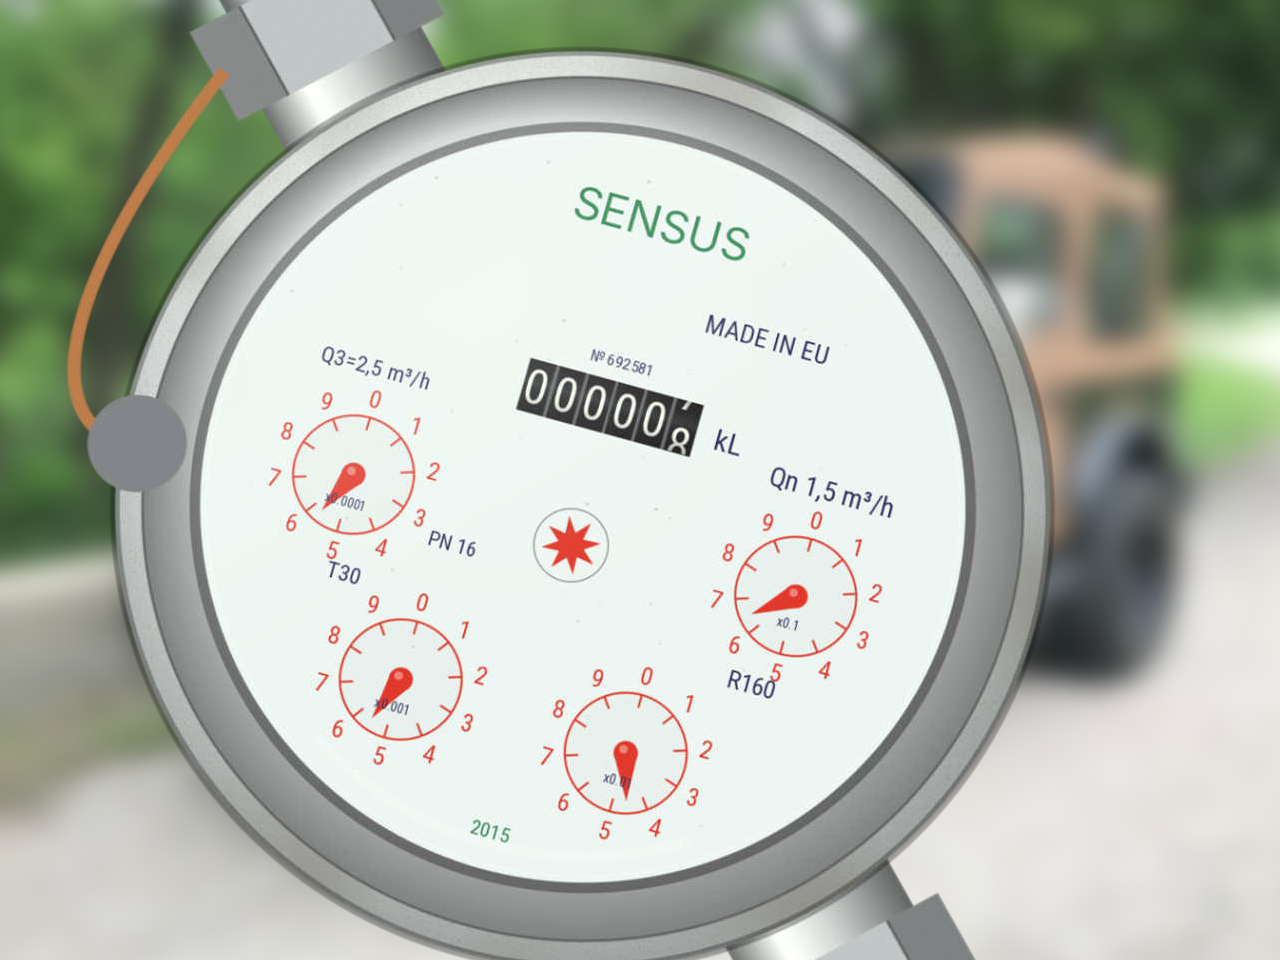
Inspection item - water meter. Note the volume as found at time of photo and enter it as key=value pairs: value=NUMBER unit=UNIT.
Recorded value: value=7.6455 unit=kL
